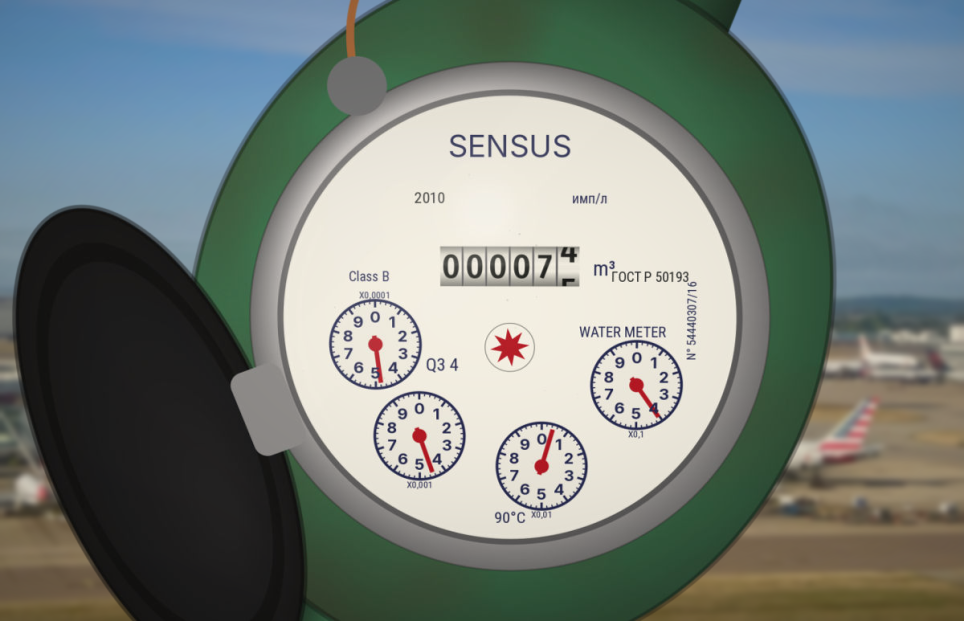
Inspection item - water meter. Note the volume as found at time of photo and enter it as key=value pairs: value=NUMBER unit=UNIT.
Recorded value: value=74.4044 unit=m³
